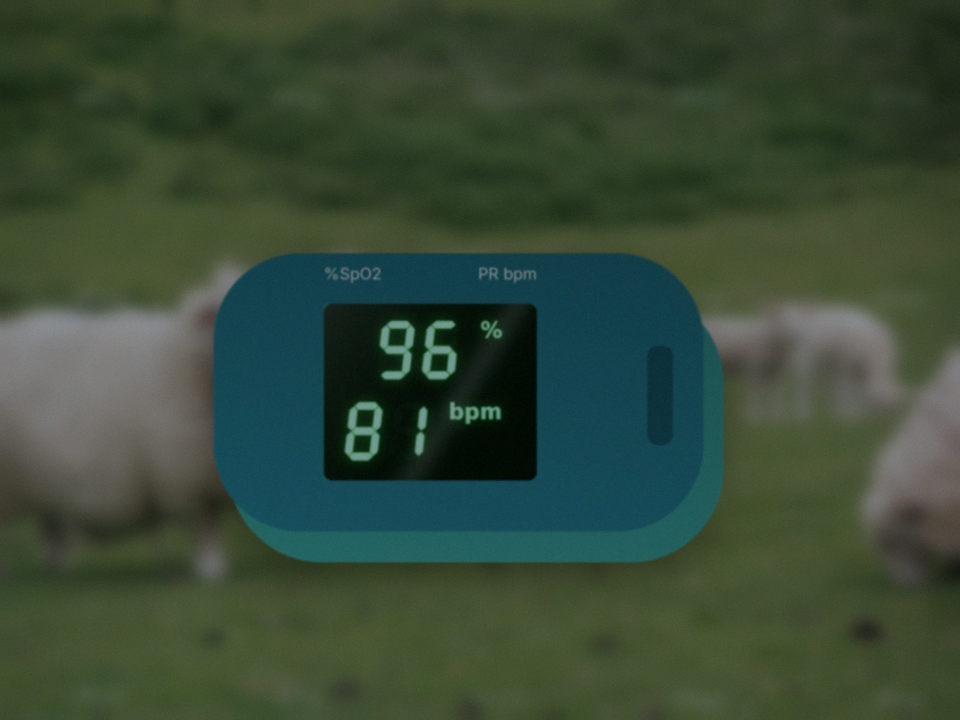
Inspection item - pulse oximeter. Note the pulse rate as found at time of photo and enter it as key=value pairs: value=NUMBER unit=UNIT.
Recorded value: value=81 unit=bpm
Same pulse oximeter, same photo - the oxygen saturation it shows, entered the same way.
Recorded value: value=96 unit=%
